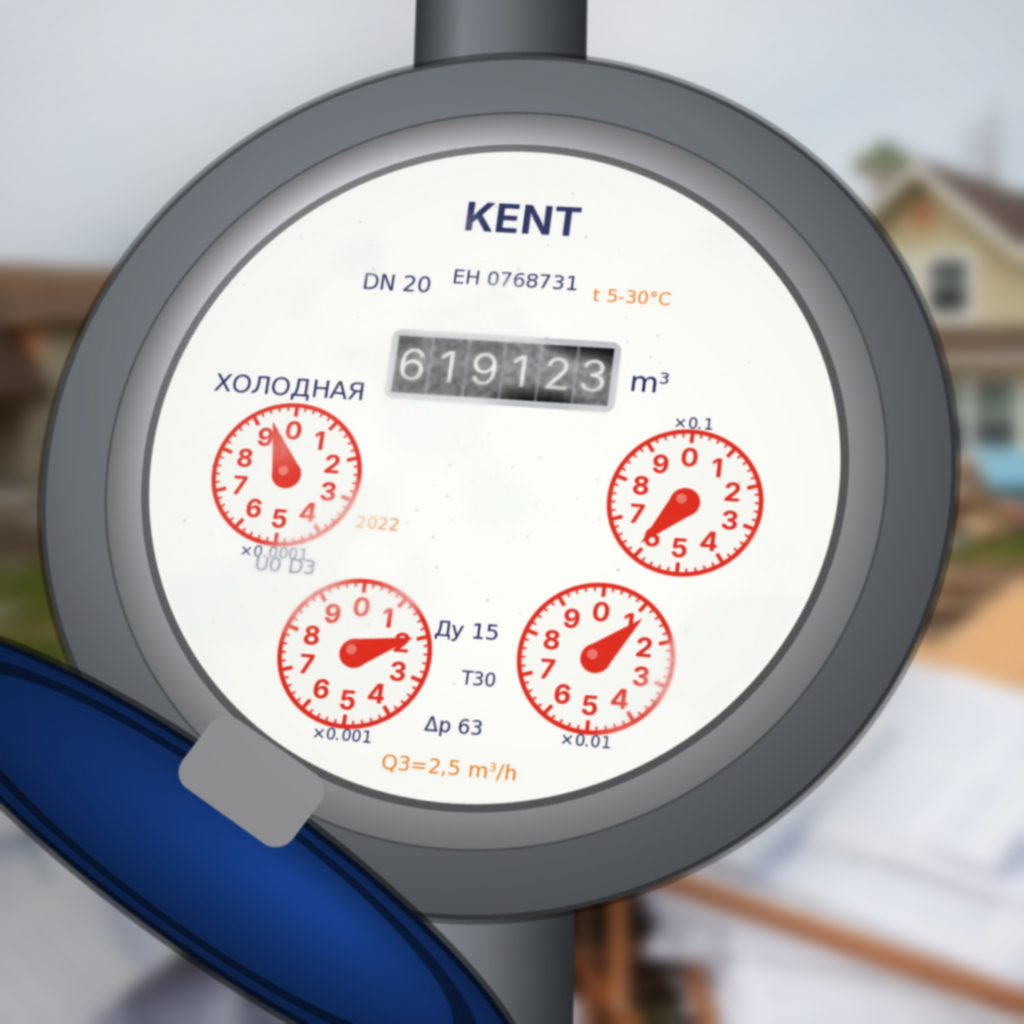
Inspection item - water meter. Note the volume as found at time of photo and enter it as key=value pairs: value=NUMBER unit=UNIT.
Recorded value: value=619123.6119 unit=m³
